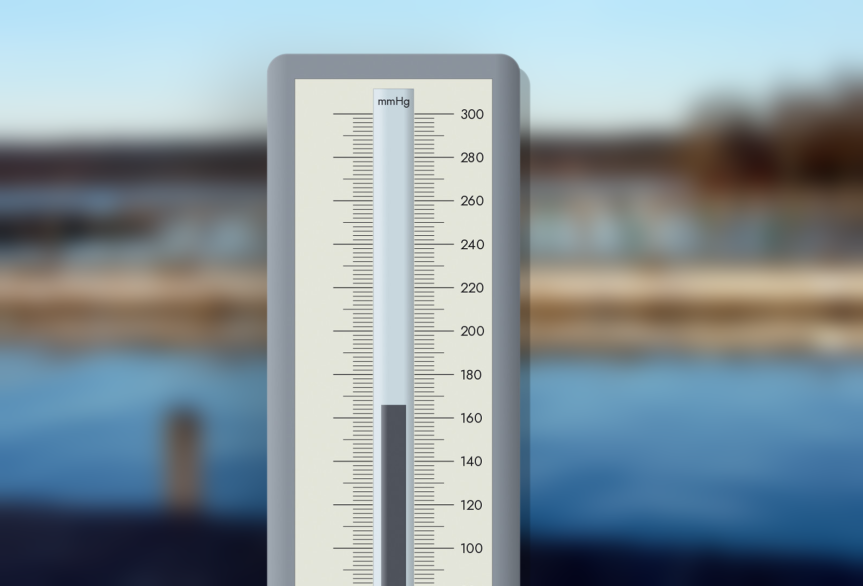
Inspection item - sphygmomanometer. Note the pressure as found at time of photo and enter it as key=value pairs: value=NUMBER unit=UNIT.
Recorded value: value=166 unit=mmHg
